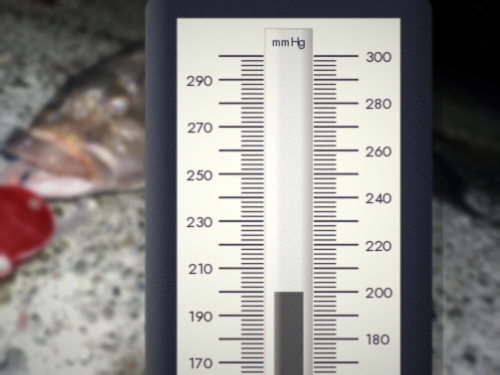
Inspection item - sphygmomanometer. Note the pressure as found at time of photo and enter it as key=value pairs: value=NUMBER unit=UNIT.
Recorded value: value=200 unit=mmHg
